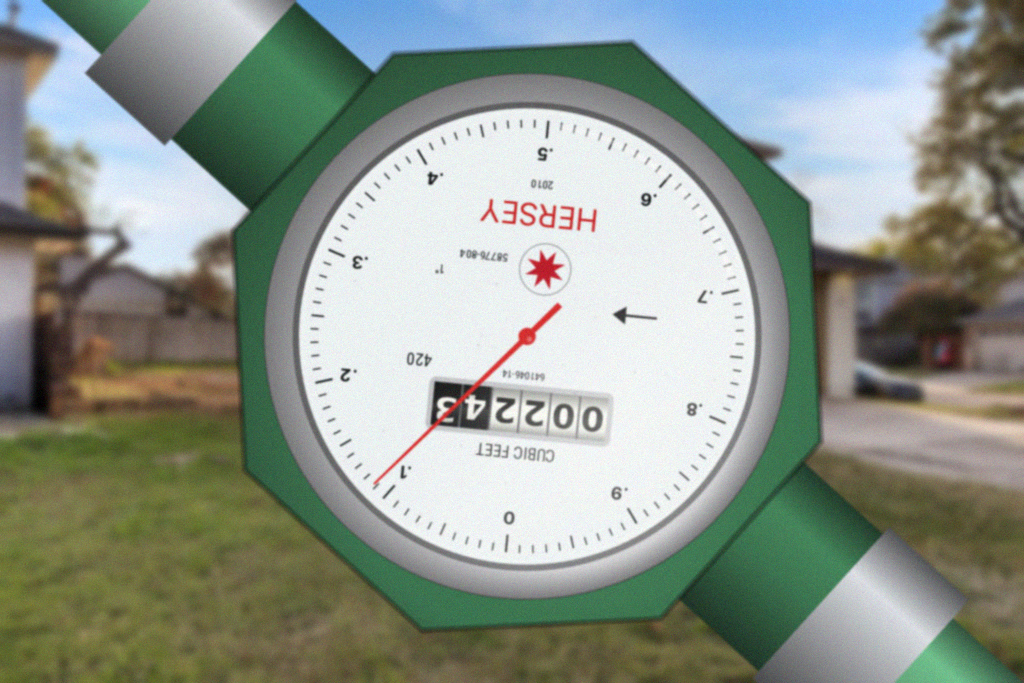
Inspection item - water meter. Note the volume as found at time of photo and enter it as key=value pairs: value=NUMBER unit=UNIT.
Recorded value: value=2243.11 unit=ft³
